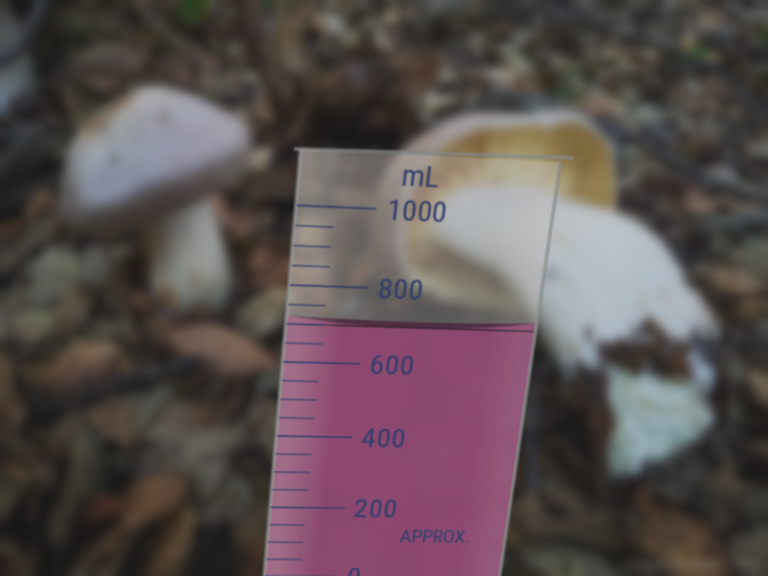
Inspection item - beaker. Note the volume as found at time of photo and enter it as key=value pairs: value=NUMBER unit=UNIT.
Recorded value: value=700 unit=mL
